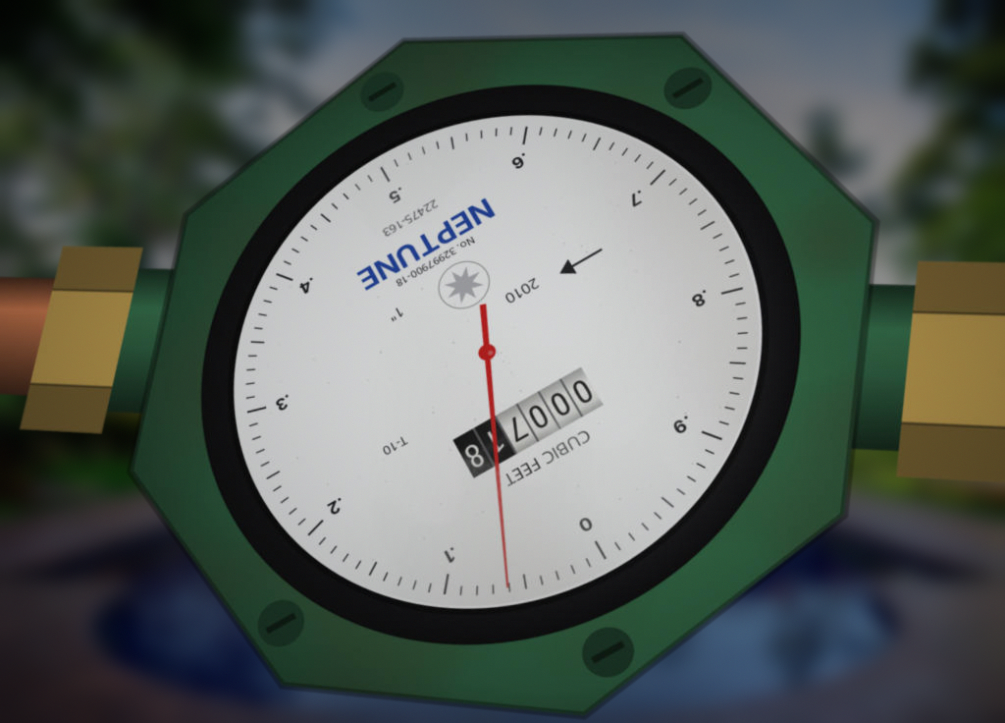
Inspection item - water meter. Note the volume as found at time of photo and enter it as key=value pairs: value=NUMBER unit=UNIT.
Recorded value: value=718.06 unit=ft³
